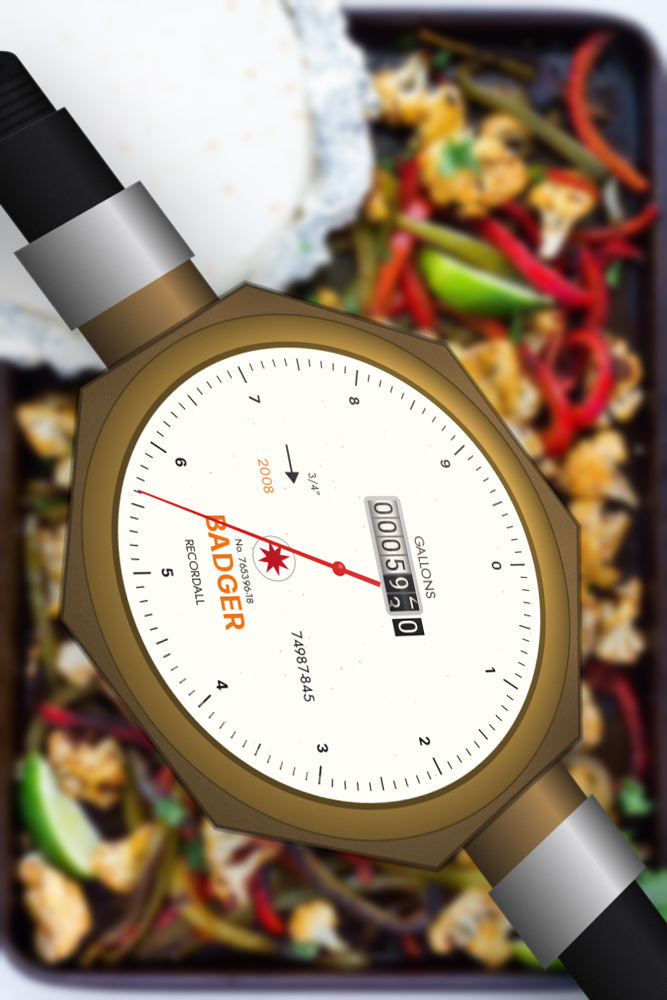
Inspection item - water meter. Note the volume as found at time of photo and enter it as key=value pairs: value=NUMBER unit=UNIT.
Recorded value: value=5925.6 unit=gal
